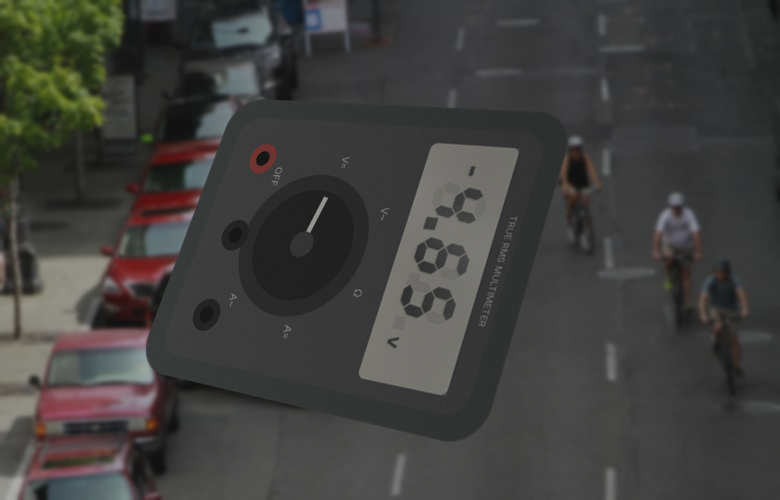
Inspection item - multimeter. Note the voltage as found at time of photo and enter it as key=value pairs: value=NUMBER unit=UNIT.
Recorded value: value=-4.65 unit=V
